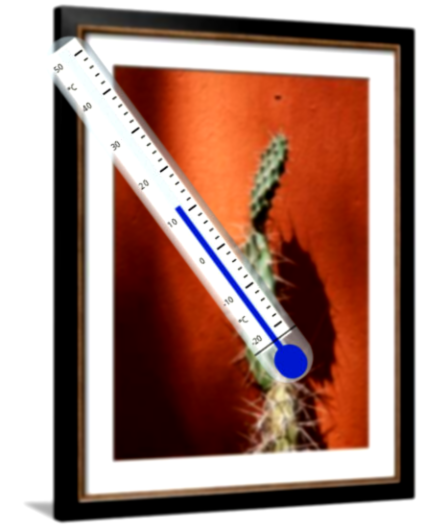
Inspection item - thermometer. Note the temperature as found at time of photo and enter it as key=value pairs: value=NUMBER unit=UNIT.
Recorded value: value=12 unit=°C
